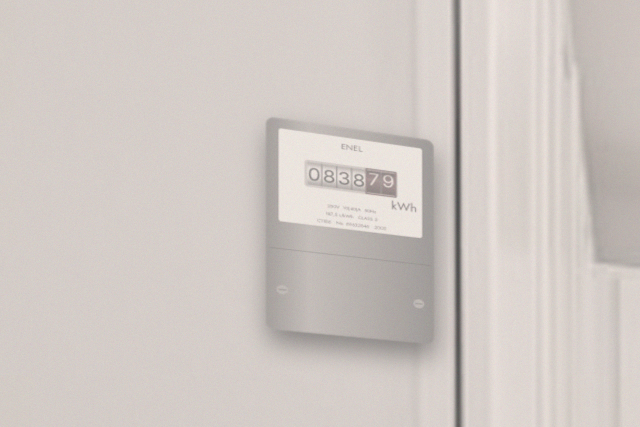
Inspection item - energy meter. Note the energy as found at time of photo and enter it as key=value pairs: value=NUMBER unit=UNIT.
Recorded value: value=838.79 unit=kWh
